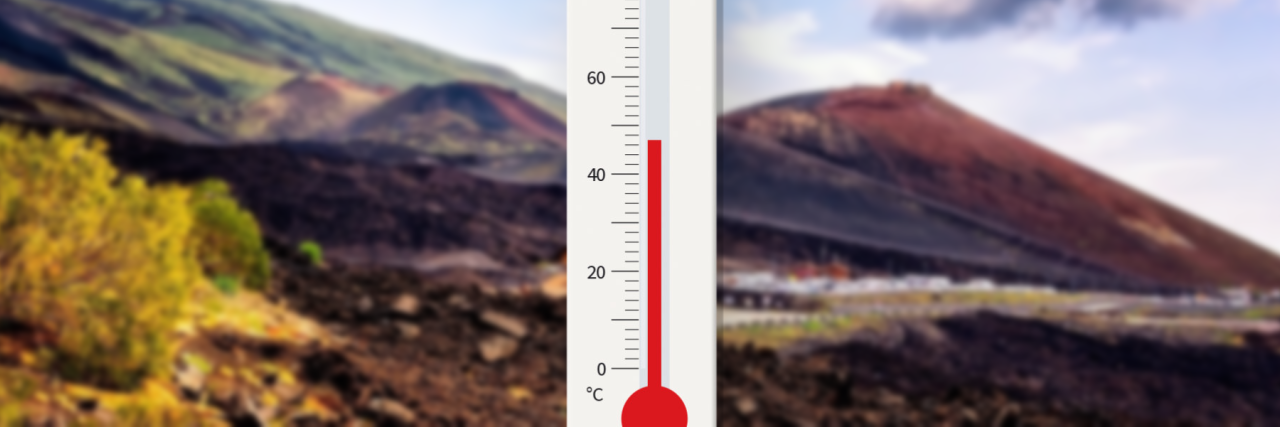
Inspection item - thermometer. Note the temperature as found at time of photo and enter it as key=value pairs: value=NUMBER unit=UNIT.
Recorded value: value=47 unit=°C
